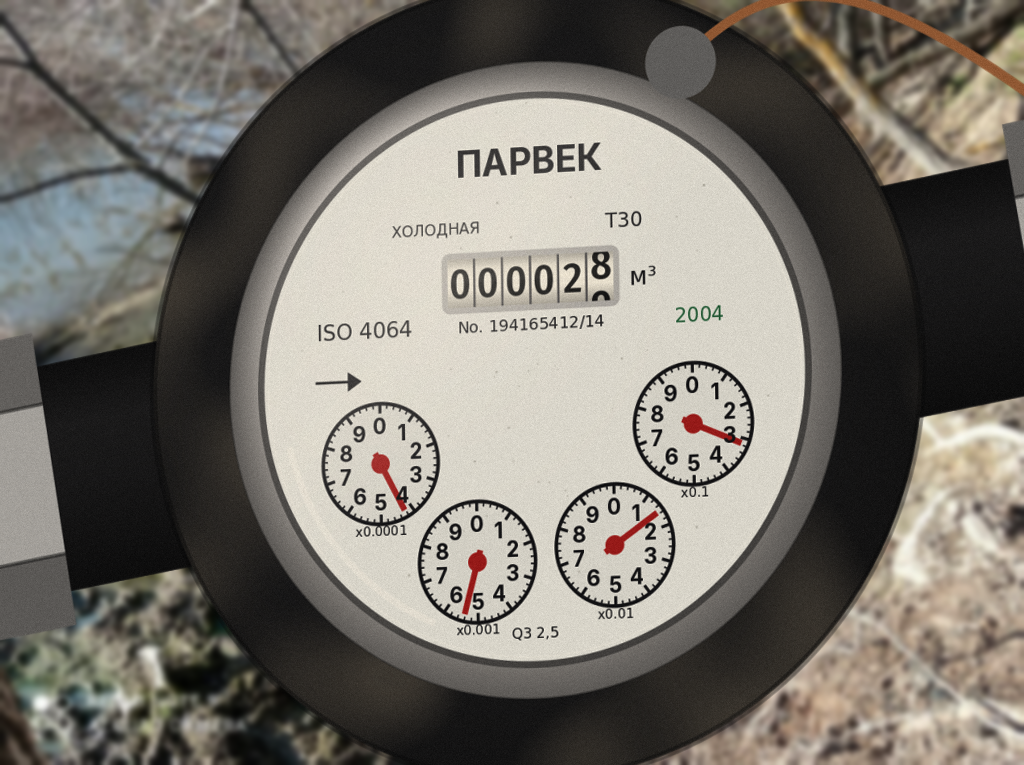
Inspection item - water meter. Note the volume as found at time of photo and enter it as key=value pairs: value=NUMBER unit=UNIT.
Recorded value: value=28.3154 unit=m³
